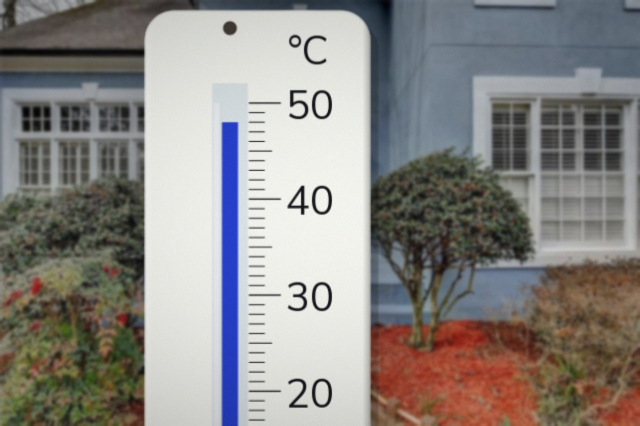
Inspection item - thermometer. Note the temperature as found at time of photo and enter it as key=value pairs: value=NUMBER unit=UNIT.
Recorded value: value=48 unit=°C
